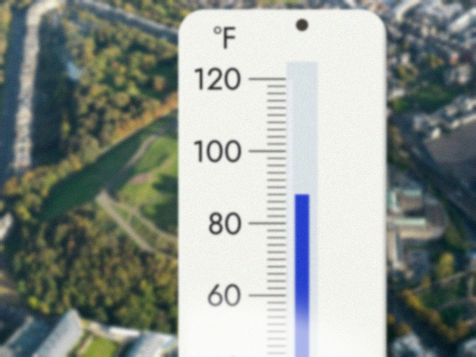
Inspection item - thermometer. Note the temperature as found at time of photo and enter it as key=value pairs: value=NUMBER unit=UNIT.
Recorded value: value=88 unit=°F
